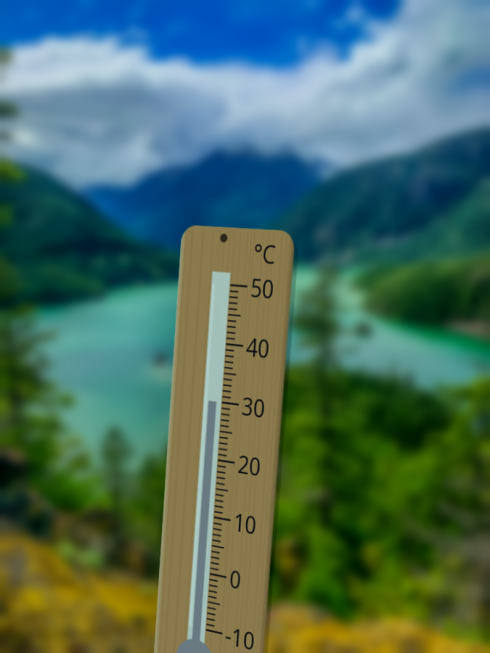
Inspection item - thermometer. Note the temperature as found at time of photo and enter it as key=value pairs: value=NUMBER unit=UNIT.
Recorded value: value=30 unit=°C
